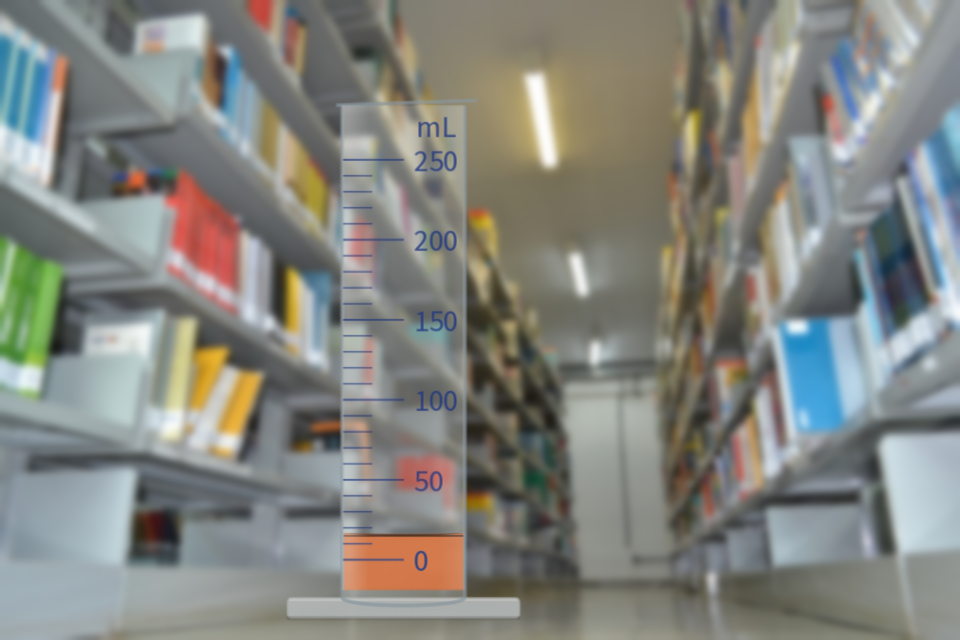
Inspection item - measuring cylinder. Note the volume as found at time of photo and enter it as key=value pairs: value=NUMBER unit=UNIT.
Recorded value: value=15 unit=mL
